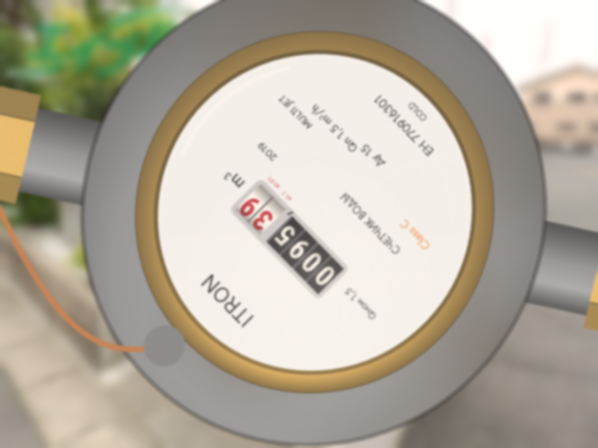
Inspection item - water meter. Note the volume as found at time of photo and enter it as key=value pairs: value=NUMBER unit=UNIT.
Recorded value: value=95.39 unit=m³
